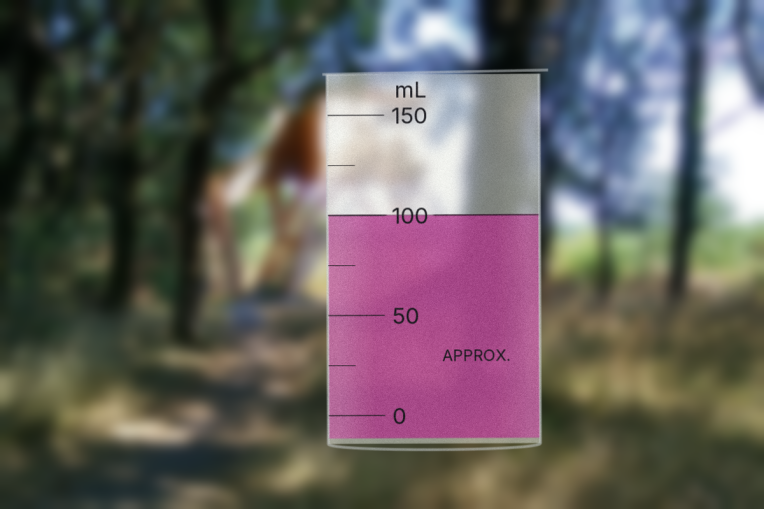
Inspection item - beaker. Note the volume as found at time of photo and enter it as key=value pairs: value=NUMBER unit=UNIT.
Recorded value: value=100 unit=mL
